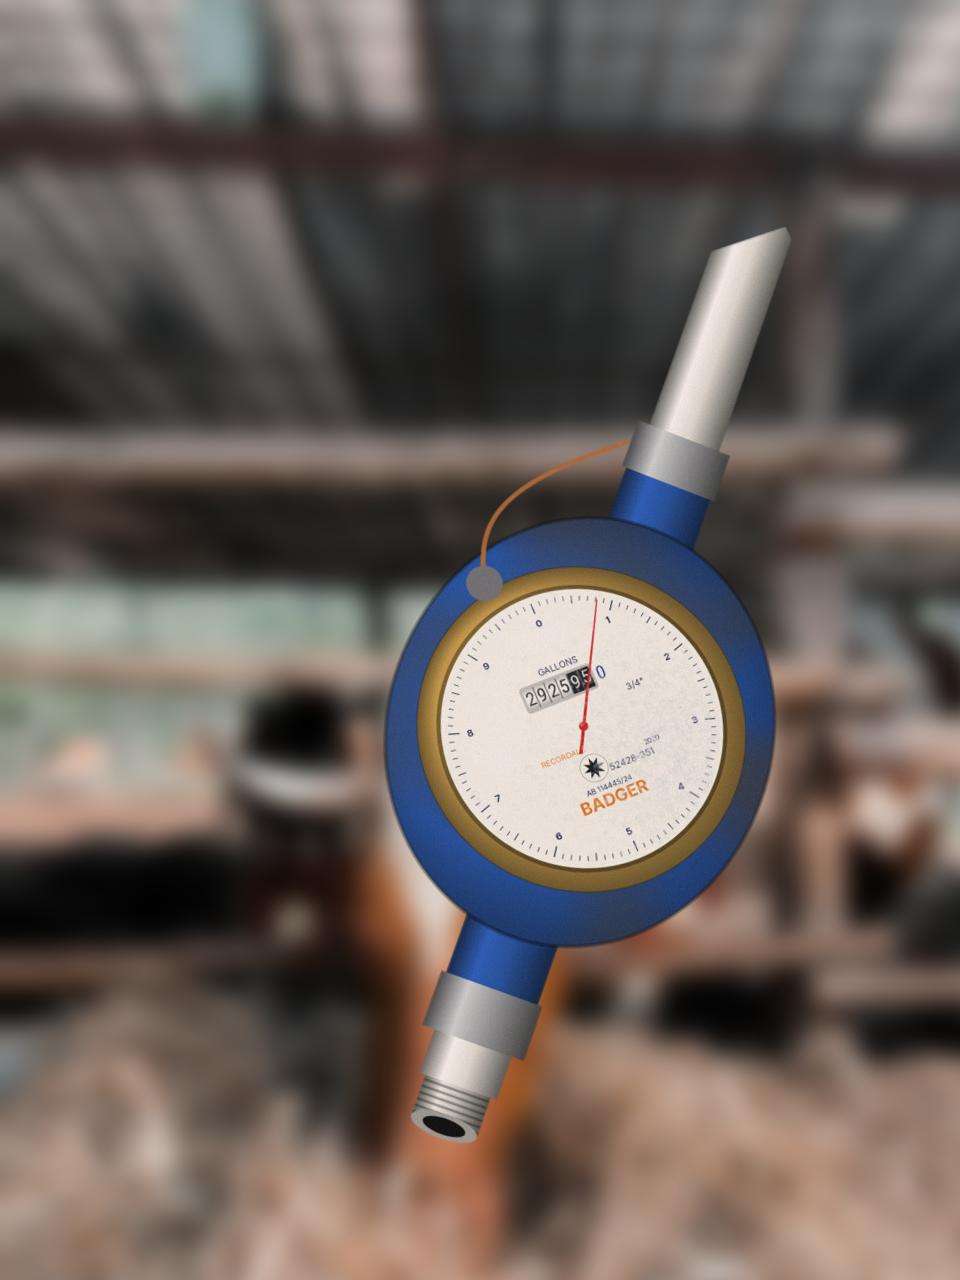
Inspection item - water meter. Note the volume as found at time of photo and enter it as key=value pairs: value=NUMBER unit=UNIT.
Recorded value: value=2925950.8 unit=gal
